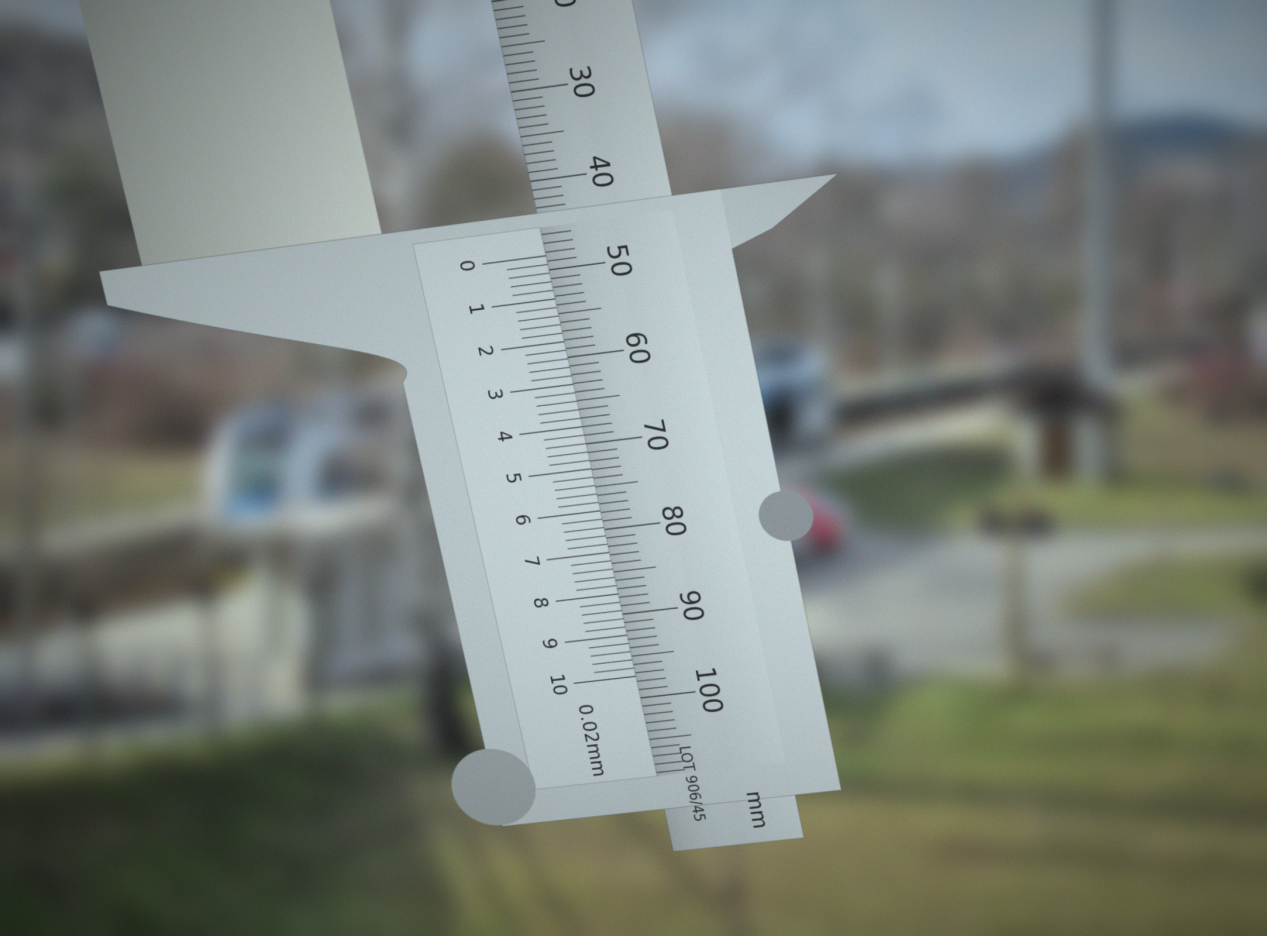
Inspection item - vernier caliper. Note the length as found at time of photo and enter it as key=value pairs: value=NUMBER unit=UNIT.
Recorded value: value=48.4 unit=mm
